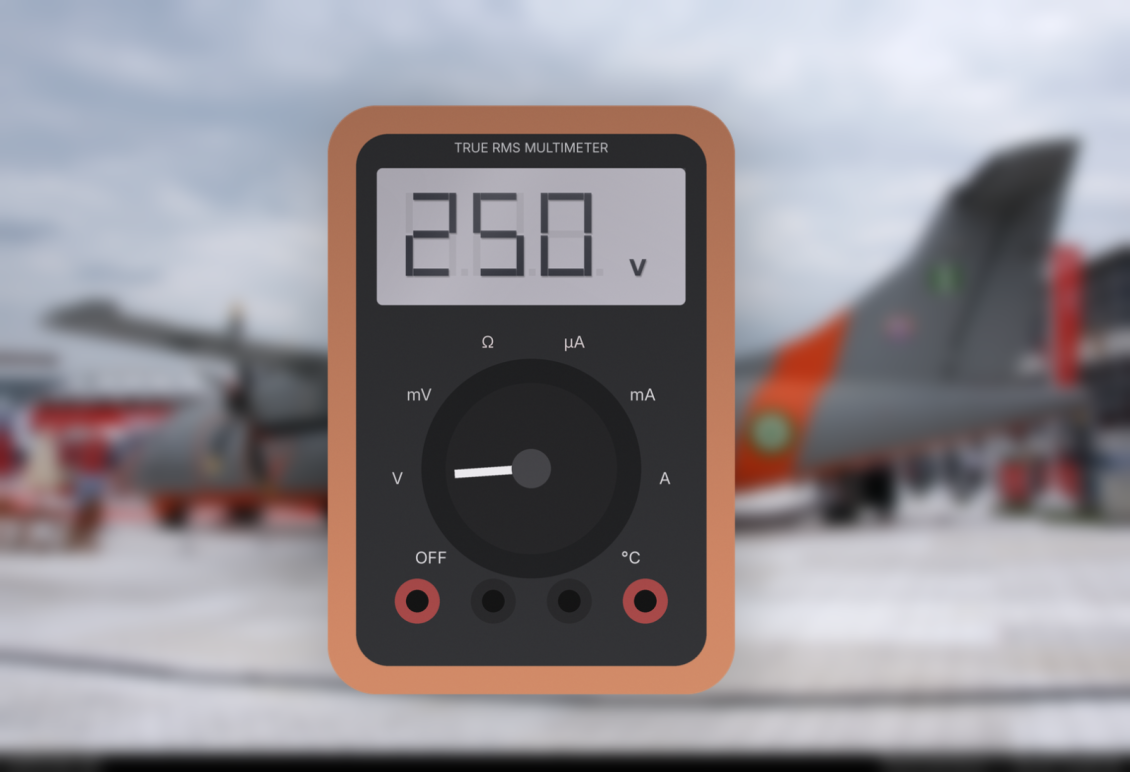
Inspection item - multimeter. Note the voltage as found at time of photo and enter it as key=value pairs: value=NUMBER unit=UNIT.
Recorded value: value=250 unit=V
